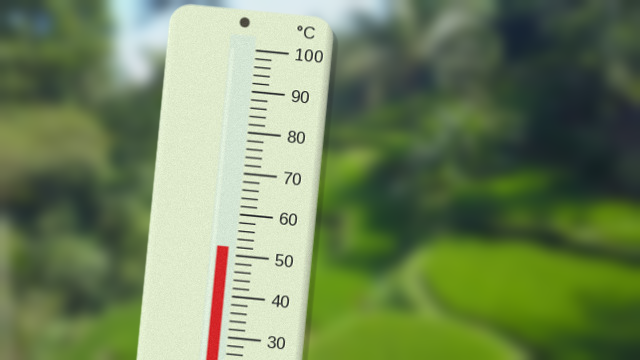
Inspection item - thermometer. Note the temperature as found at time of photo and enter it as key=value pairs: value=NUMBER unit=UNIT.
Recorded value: value=52 unit=°C
